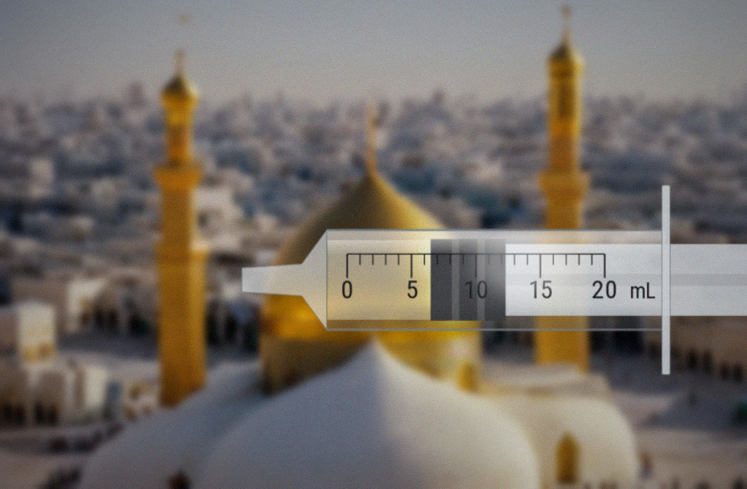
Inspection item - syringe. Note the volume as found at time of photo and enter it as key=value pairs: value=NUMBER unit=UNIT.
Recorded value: value=6.5 unit=mL
